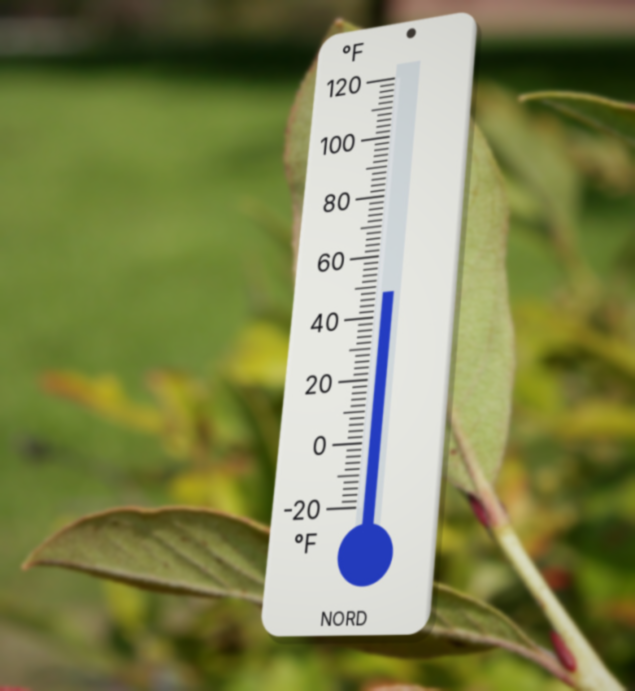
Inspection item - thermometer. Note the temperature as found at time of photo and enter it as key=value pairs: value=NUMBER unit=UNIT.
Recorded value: value=48 unit=°F
